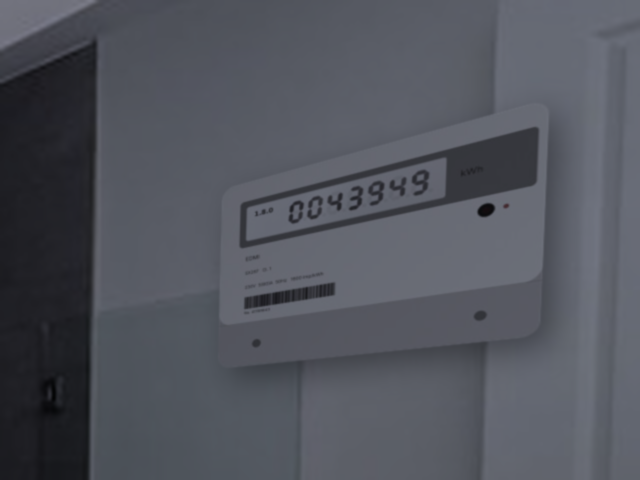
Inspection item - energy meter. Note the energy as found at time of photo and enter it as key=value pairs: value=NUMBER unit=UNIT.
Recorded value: value=43949 unit=kWh
